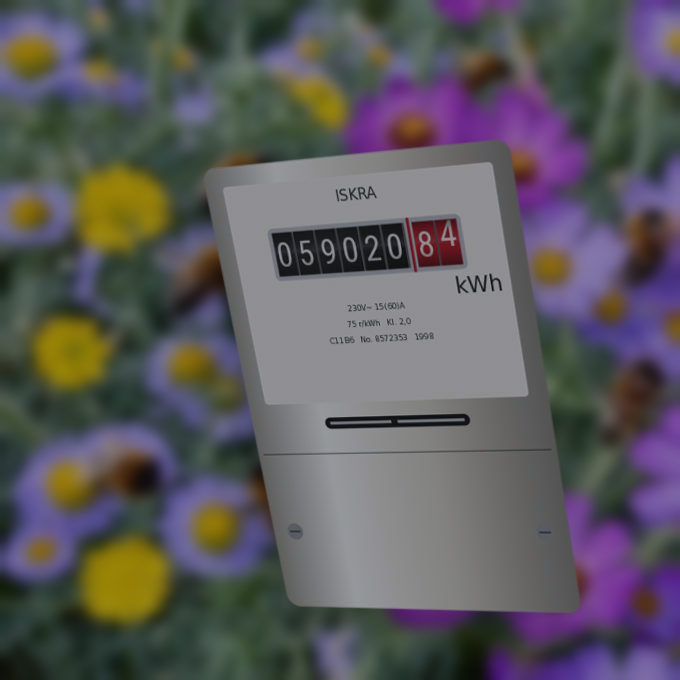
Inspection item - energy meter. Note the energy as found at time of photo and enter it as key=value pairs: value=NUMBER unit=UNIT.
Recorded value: value=59020.84 unit=kWh
